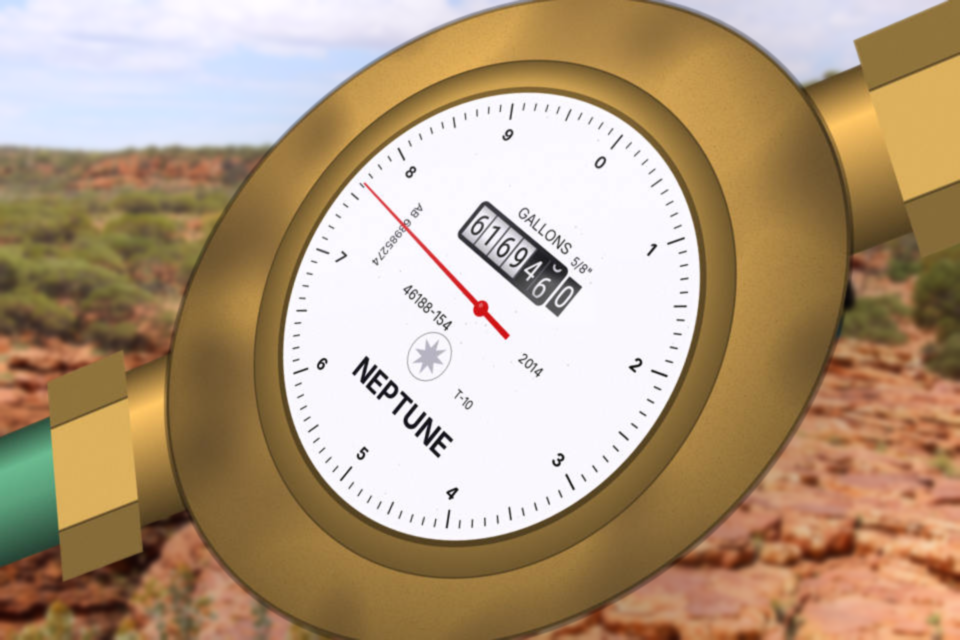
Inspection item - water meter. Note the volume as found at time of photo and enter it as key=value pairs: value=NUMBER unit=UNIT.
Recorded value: value=6169457.6 unit=gal
